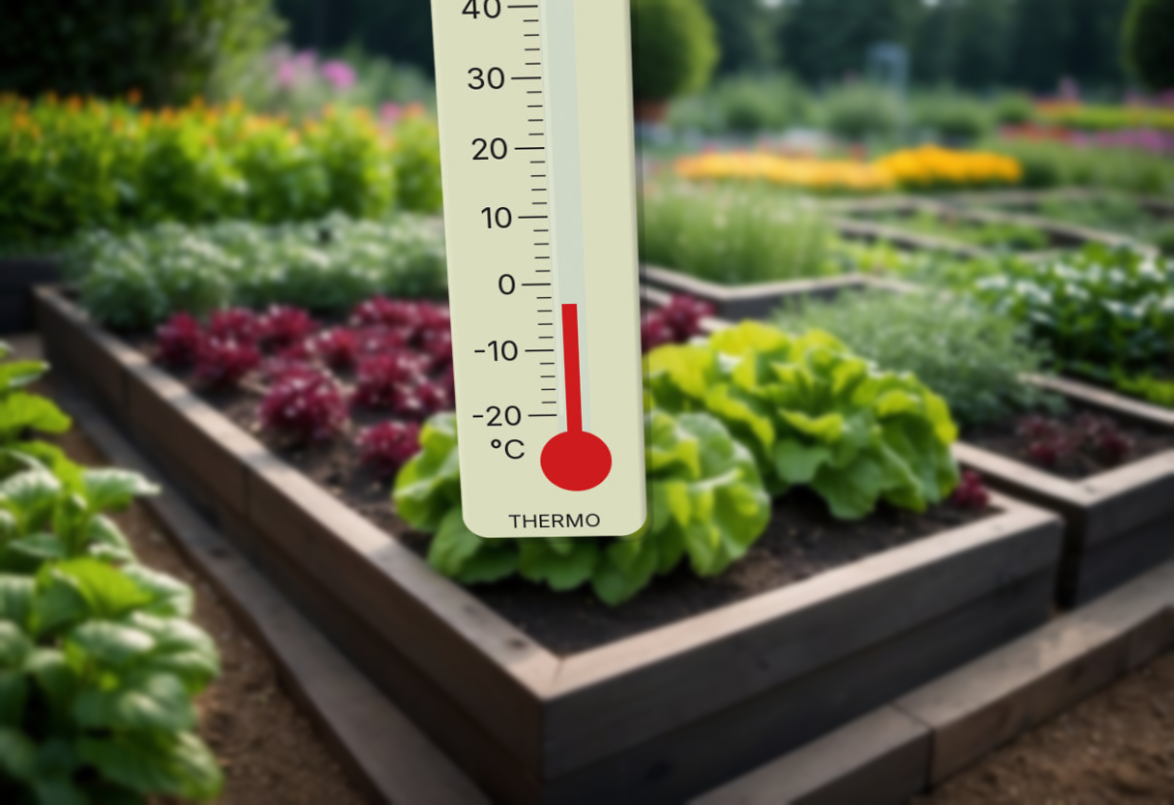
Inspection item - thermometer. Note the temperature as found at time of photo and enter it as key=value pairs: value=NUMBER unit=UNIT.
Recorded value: value=-3 unit=°C
